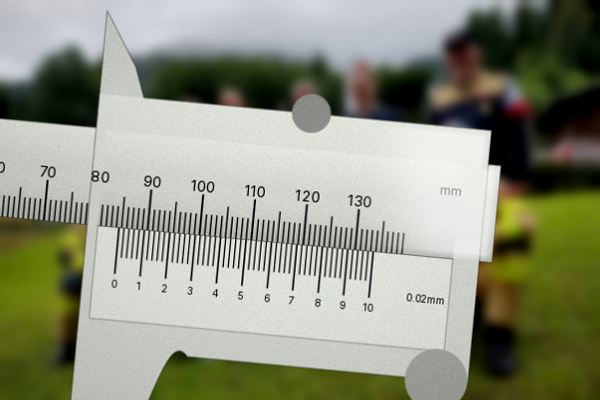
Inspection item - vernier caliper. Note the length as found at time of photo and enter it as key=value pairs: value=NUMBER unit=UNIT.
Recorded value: value=84.5 unit=mm
